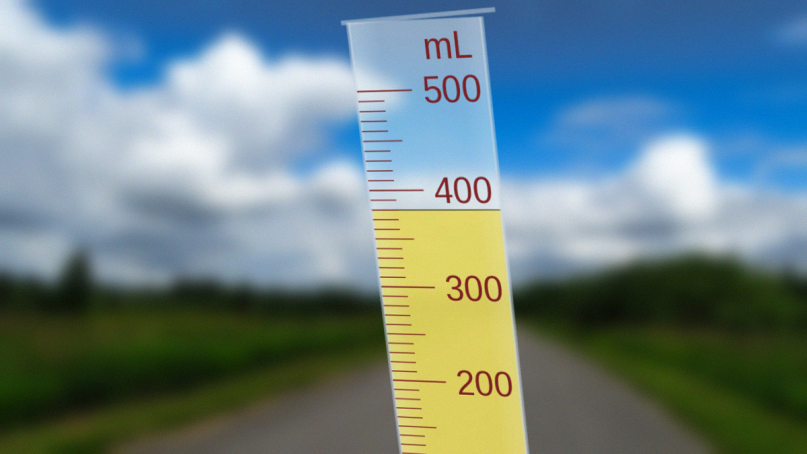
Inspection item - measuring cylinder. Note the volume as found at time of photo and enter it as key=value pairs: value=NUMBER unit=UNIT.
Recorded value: value=380 unit=mL
